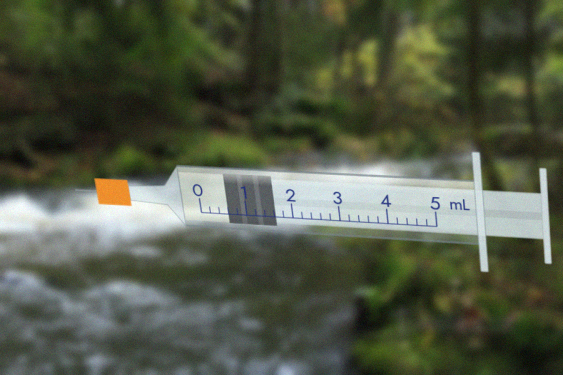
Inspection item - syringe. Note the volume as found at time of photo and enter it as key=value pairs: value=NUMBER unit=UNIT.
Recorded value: value=0.6 unit=mL
